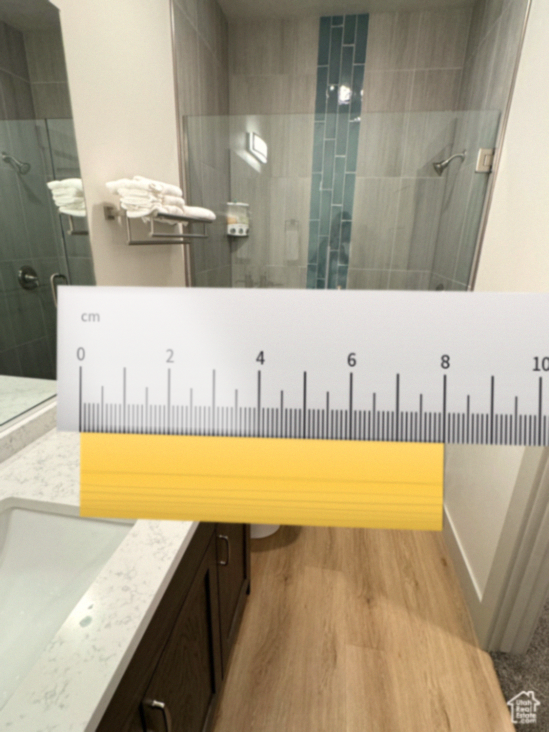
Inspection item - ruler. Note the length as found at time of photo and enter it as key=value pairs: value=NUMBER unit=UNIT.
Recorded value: value=8 unit=cm
